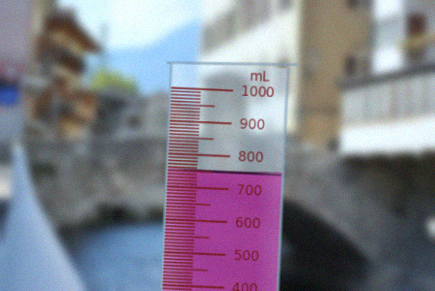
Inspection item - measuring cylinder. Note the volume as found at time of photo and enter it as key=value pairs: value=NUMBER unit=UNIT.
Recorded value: value=750 unit=mL
